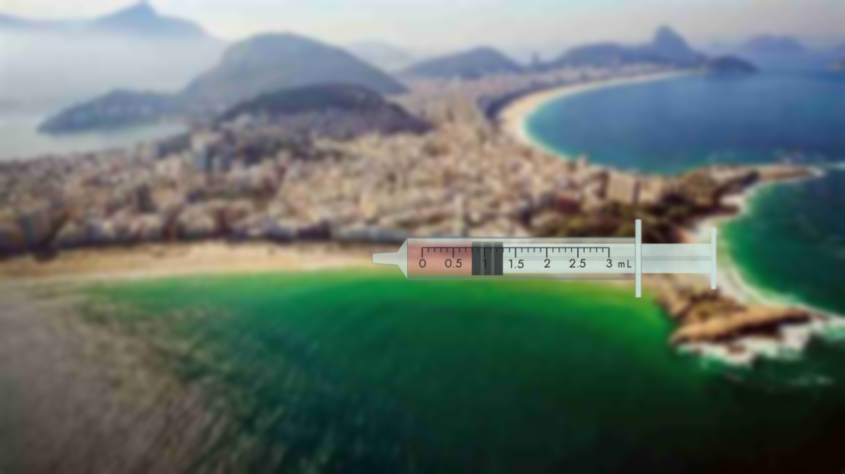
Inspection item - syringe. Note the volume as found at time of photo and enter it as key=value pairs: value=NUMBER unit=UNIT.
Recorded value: value=0.8 unit=mL
